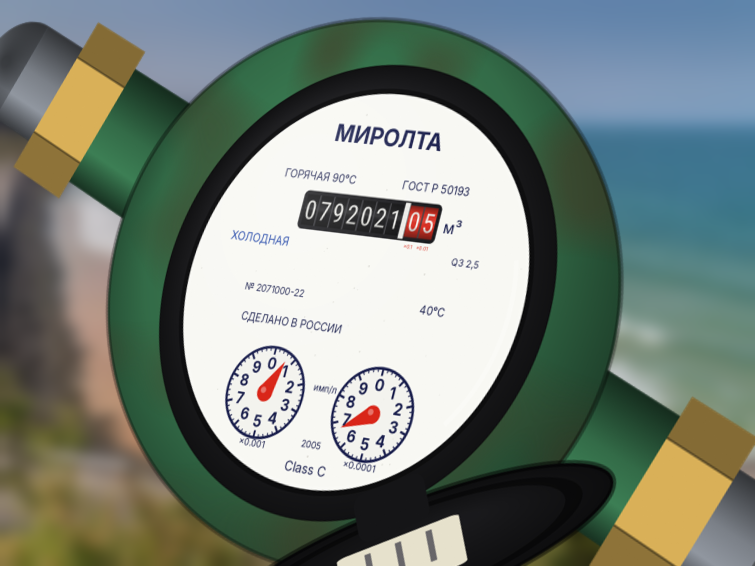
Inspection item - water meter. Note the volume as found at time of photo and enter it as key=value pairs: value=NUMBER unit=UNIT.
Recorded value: value=792021.0506 unit=m³
